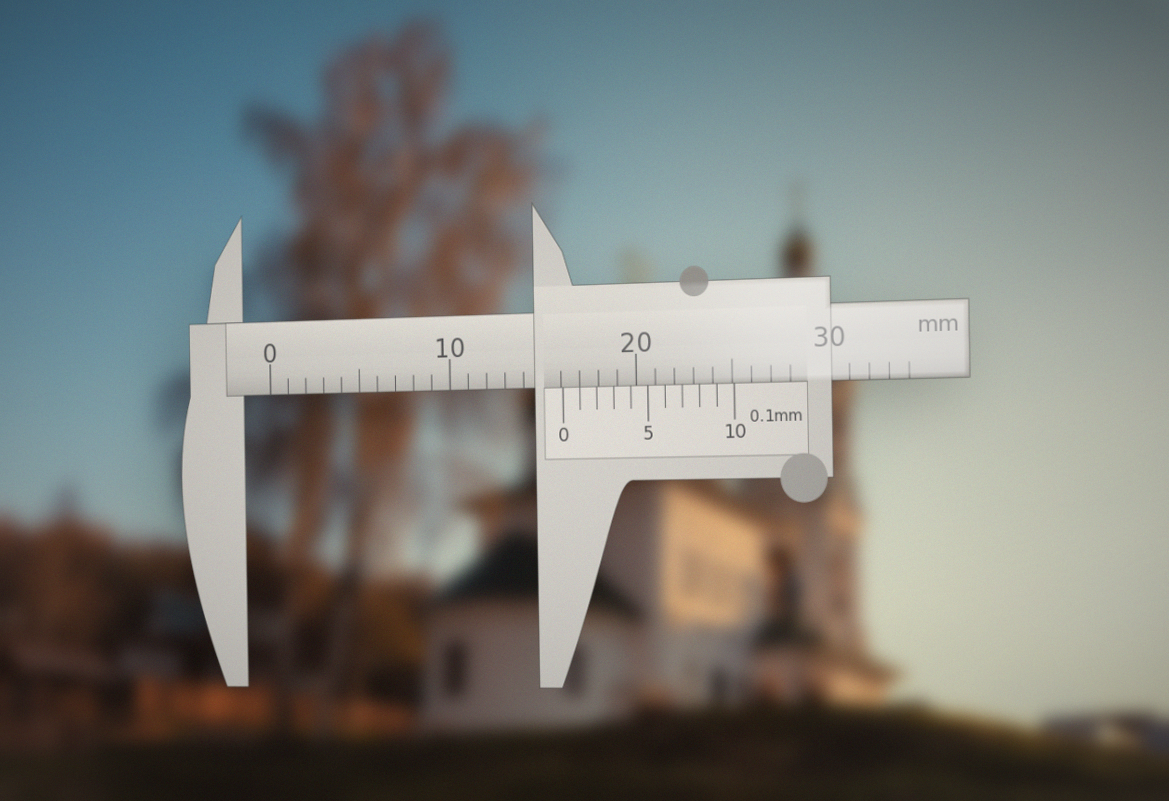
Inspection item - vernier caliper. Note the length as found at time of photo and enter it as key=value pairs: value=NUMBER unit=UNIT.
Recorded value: value=16.1 unit=mm
